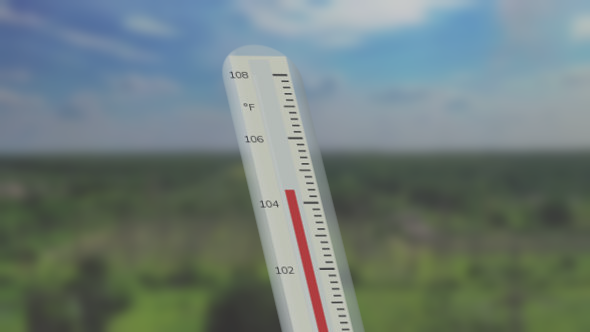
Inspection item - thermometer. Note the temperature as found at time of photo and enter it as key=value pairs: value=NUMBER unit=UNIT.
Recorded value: value=104.4 unit=°F
